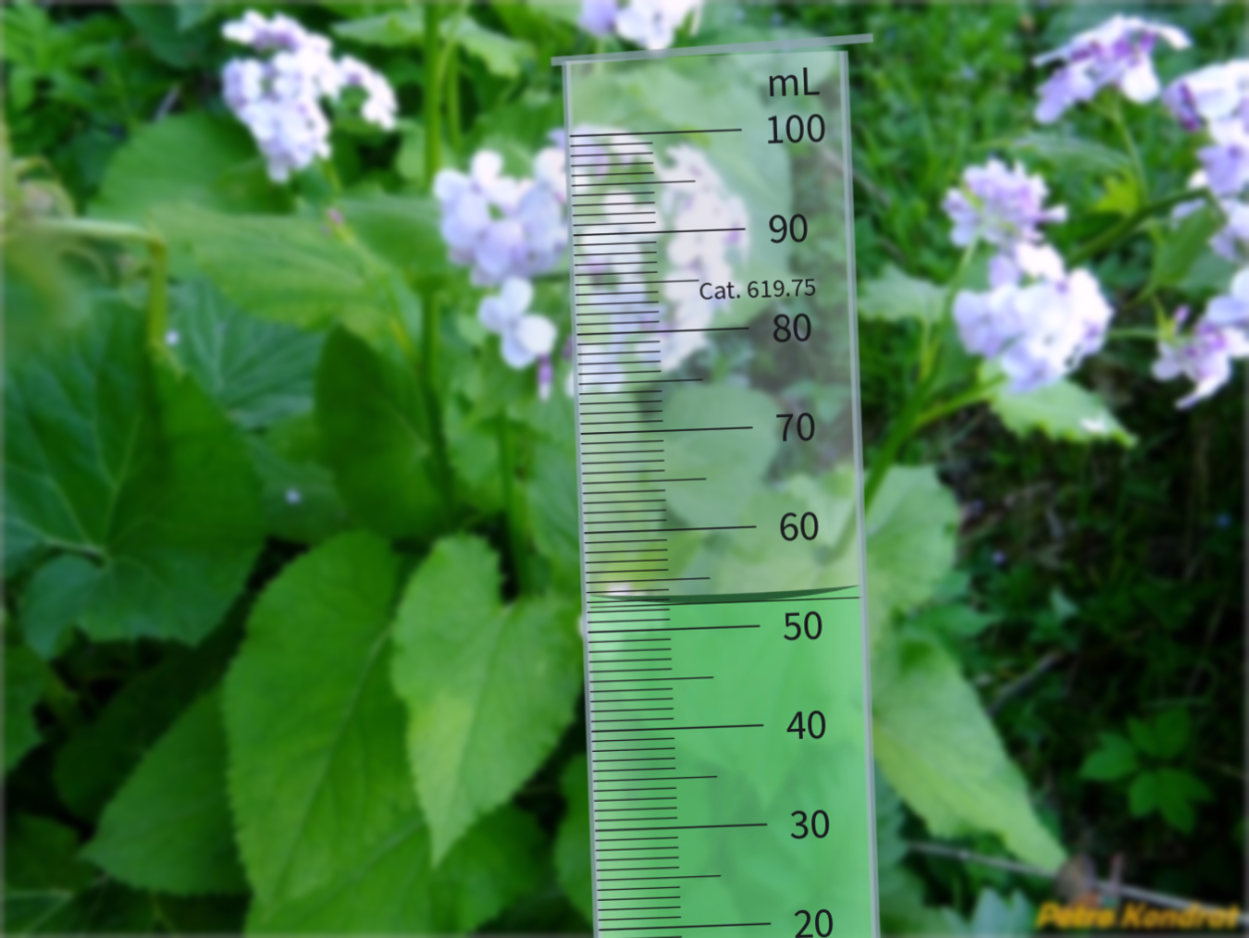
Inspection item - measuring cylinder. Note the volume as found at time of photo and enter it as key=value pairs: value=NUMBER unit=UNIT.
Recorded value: value=52.5 unit=mL
